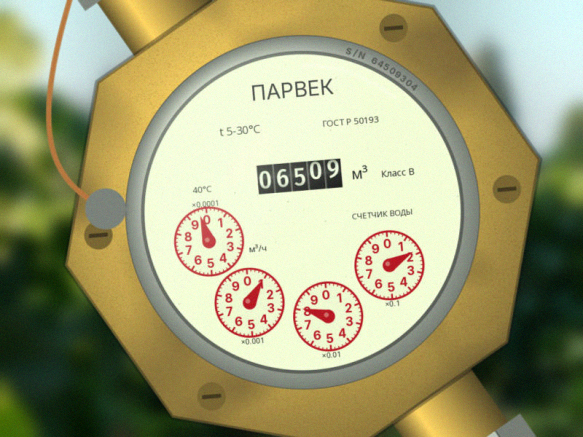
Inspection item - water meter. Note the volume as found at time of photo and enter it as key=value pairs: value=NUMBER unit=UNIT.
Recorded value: value=6509.1809 unit=m³
